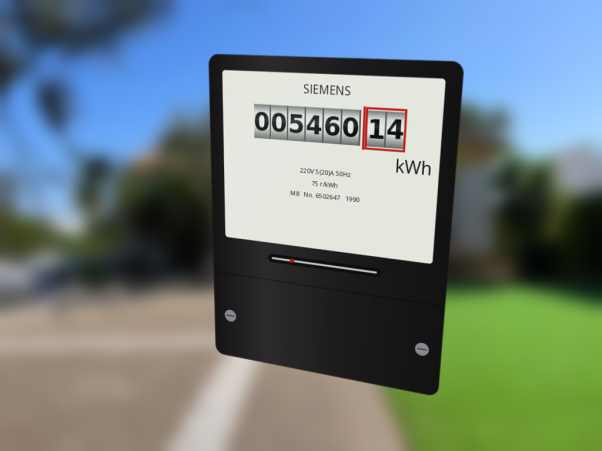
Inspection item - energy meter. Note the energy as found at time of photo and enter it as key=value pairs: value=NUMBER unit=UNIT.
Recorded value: value=5460.14 unit=kWh
